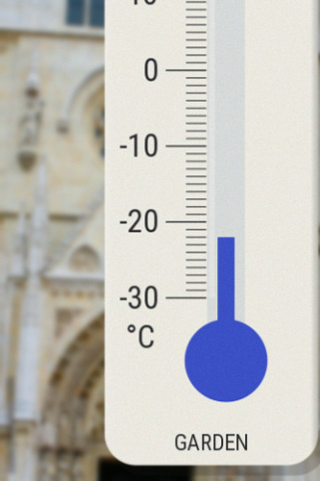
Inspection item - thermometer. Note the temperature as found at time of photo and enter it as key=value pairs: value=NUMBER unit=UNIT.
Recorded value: value=-22 unit=°C
